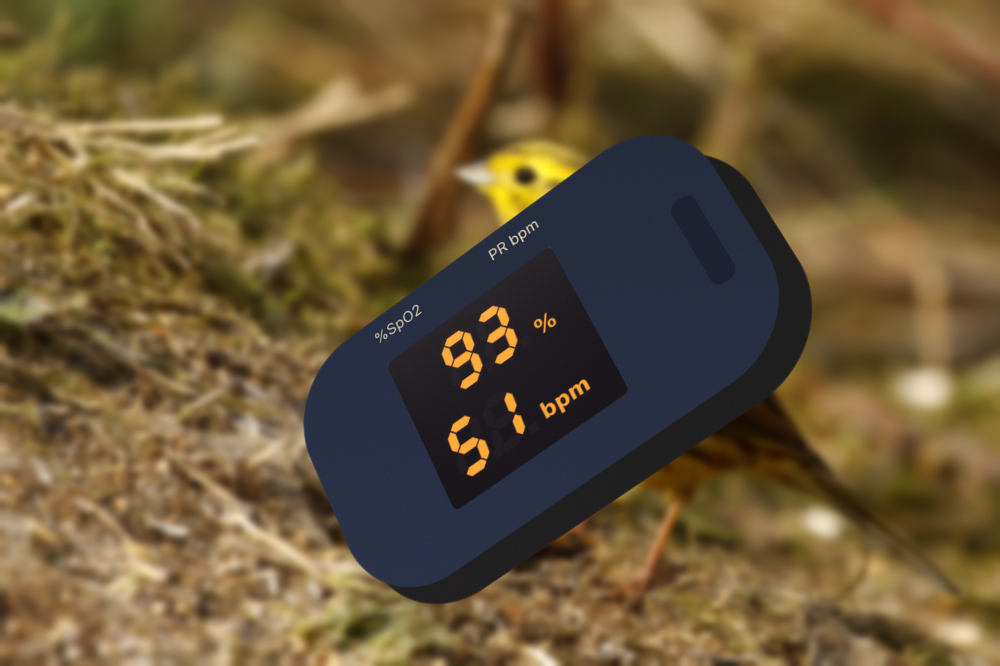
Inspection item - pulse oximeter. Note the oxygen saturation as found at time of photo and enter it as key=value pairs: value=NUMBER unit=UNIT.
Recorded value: value=93 unit=%
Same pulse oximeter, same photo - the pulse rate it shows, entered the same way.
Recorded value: value=51 unit=bpm
